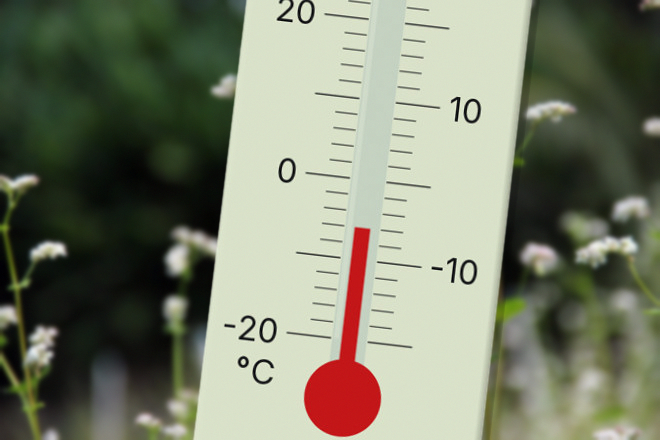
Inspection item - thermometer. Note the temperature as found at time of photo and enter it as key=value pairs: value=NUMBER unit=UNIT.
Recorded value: value=-6 unit=°C
